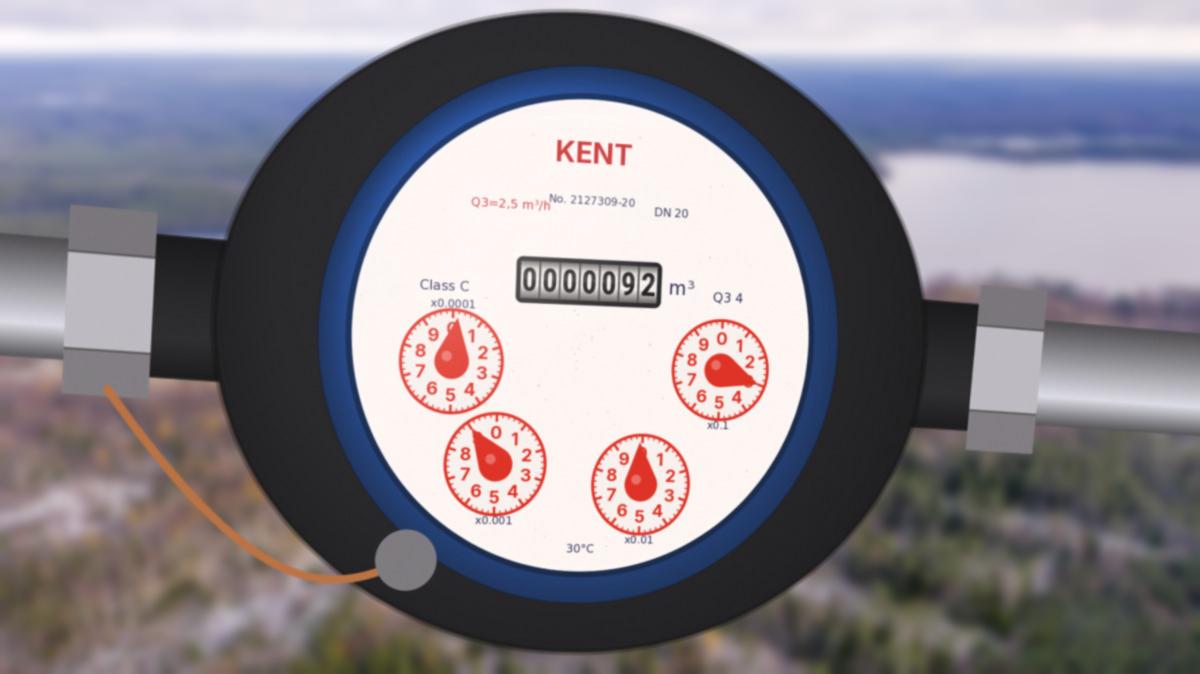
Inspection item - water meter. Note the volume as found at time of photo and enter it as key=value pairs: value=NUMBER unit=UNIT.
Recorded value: value=92.2990 unit=m³
